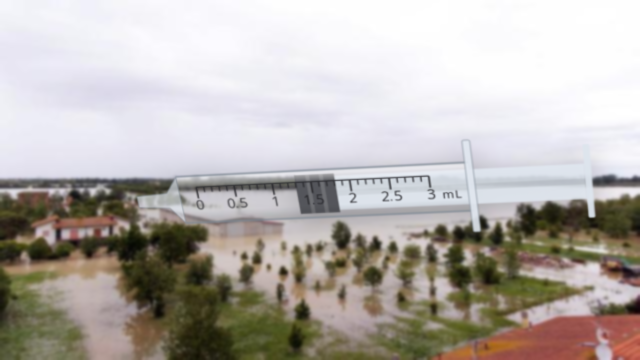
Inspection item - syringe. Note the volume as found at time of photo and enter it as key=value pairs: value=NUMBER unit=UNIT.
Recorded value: value=1.3 unit=mL
